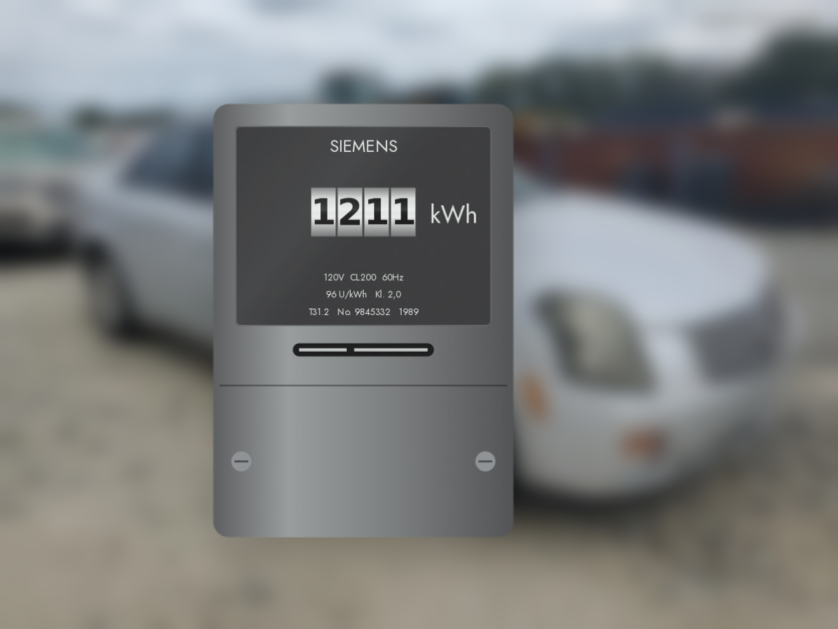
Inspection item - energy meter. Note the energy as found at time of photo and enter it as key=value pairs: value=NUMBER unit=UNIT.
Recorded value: value=1211 unit=kWh
